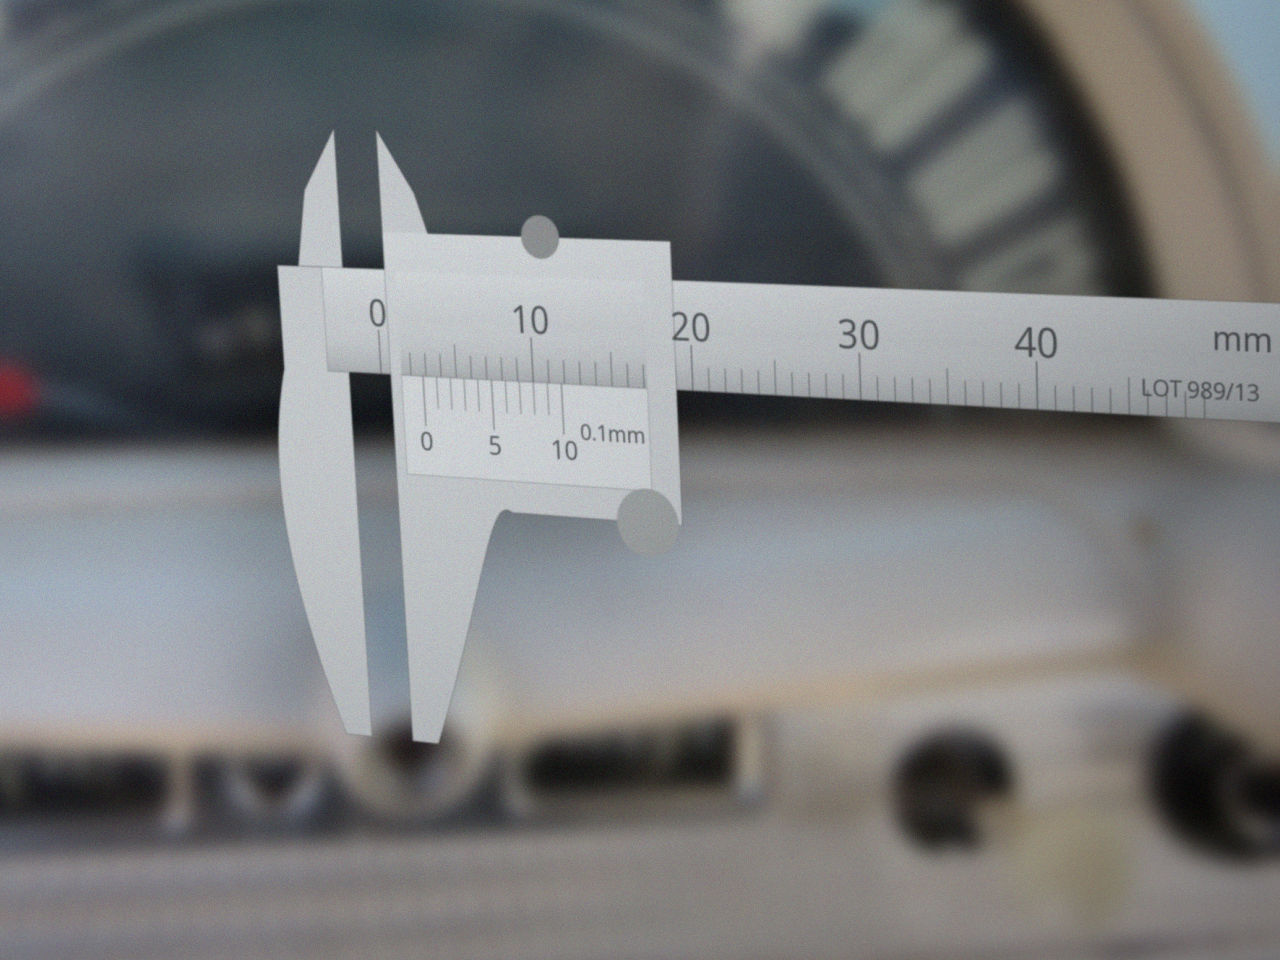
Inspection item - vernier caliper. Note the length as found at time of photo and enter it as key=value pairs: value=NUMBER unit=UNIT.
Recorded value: value=2.8 unit=mm
